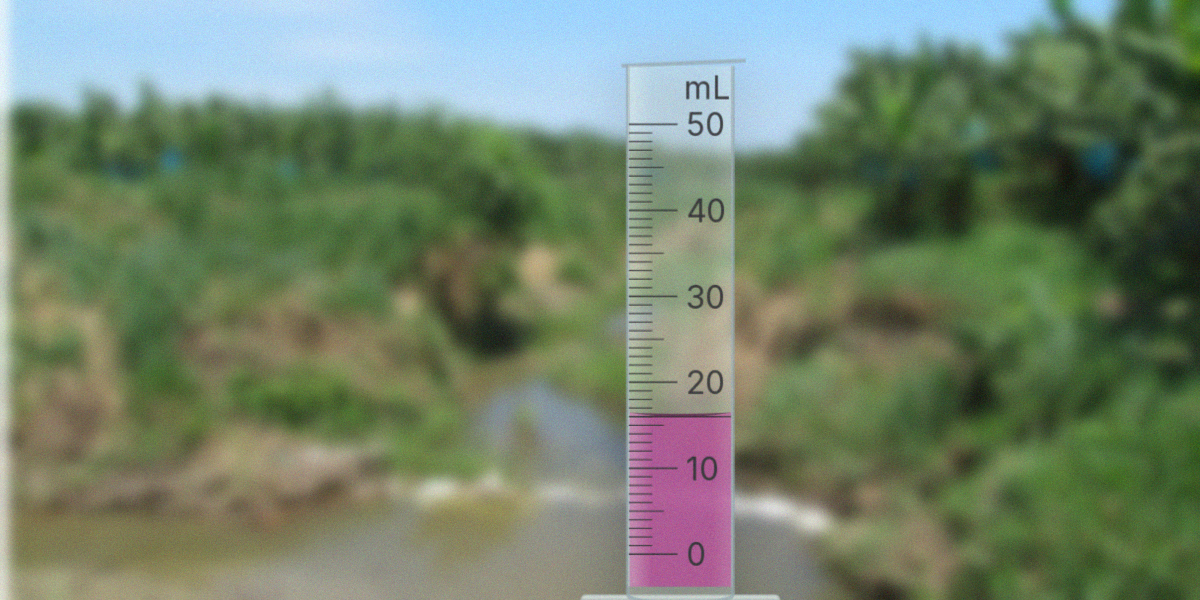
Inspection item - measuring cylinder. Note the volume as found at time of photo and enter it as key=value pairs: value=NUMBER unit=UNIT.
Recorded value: value=16 unit=mL
